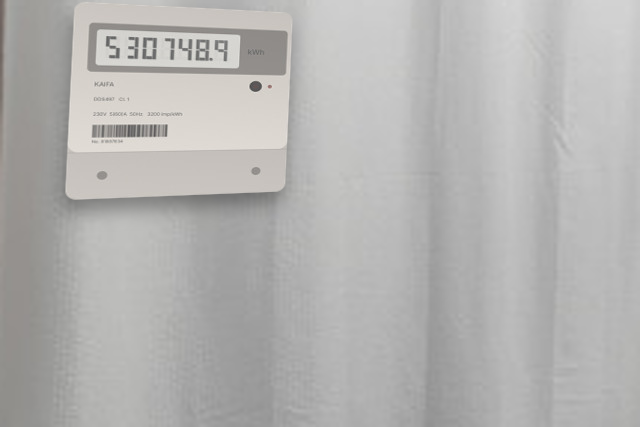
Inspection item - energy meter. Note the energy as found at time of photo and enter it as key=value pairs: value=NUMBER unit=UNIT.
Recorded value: value=530748.9 unit=kWh
